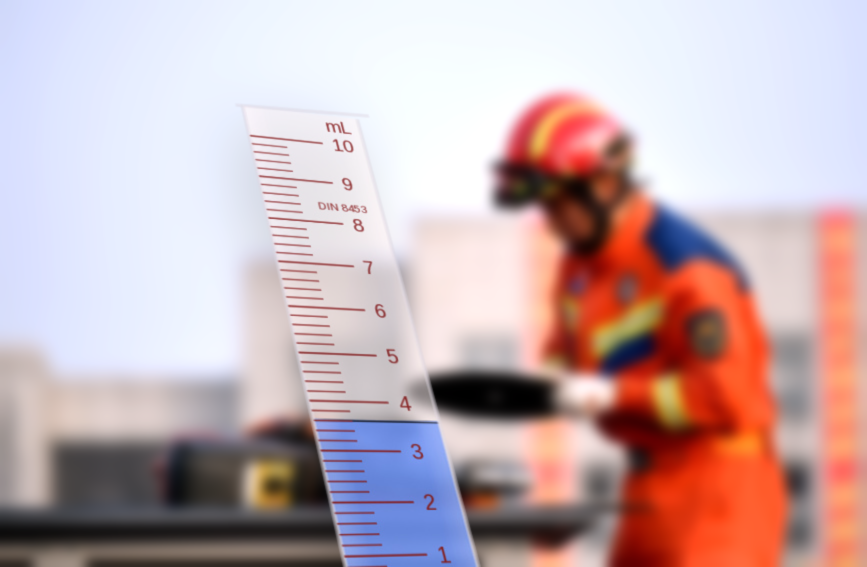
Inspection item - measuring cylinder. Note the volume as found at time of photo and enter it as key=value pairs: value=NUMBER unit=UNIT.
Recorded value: value=3.6 unit=mL
